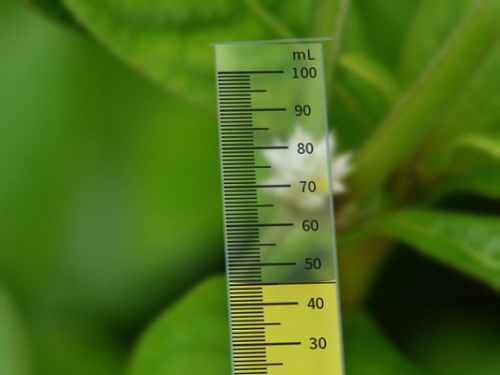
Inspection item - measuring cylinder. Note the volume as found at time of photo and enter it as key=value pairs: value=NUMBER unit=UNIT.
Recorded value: value=45 unit=mL
